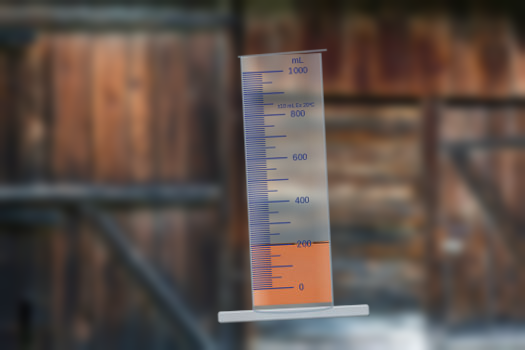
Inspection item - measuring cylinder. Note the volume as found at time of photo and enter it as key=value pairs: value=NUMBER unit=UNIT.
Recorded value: value=200 unit=mL
